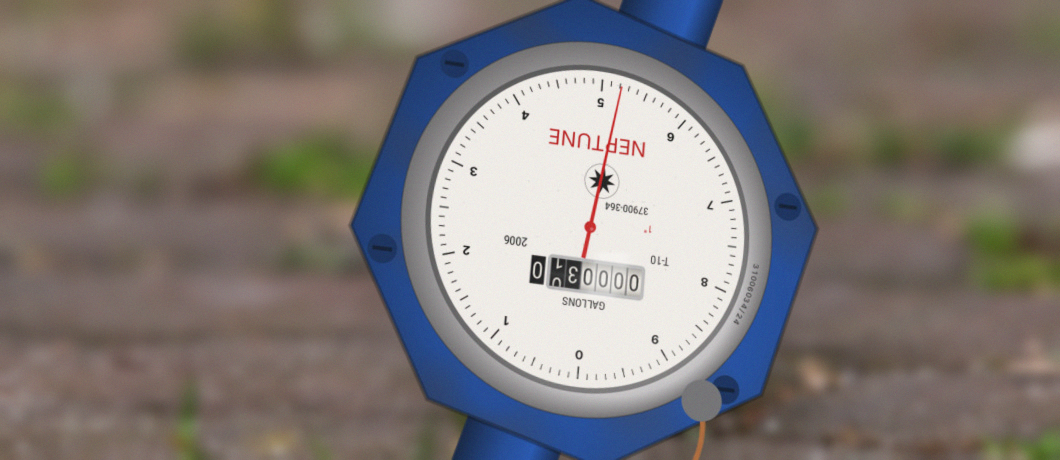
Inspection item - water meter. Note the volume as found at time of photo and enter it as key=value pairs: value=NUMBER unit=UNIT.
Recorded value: value=305.2 unit=gal
